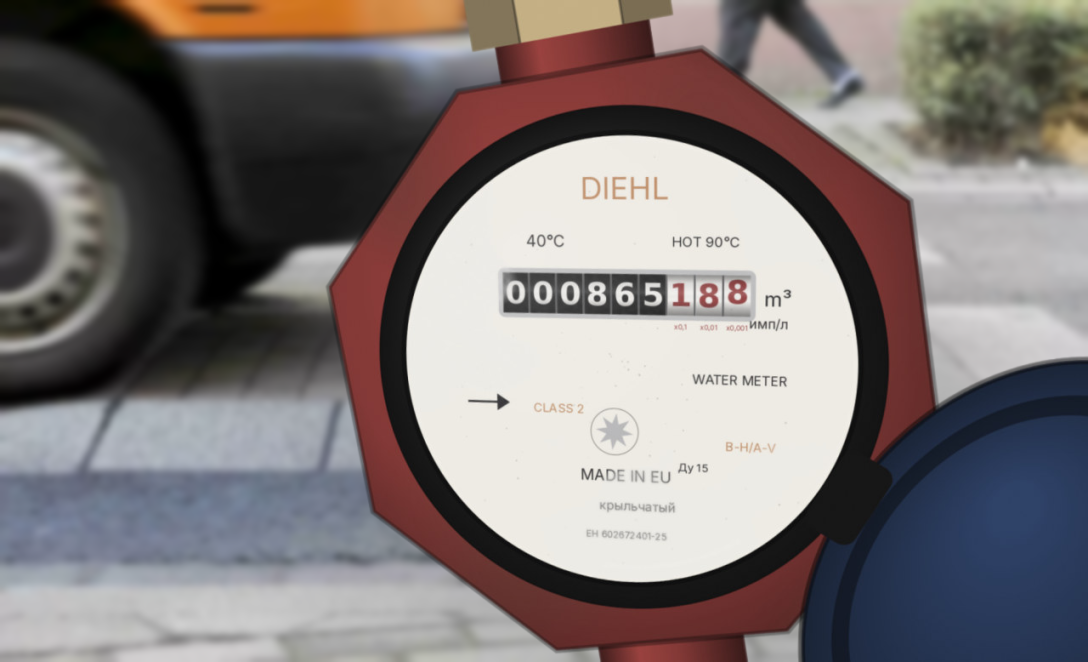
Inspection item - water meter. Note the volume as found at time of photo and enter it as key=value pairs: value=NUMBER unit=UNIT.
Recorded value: value=865.188 unit=m³
